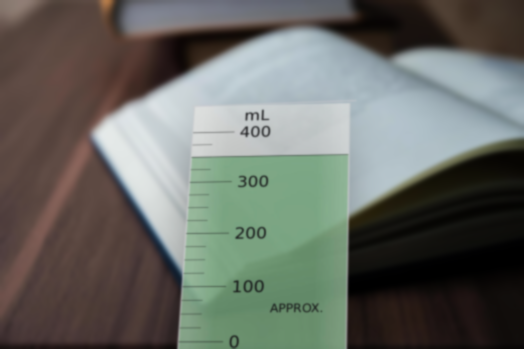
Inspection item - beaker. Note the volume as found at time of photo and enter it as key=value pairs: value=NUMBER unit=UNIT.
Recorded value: value=350 unit=mL
